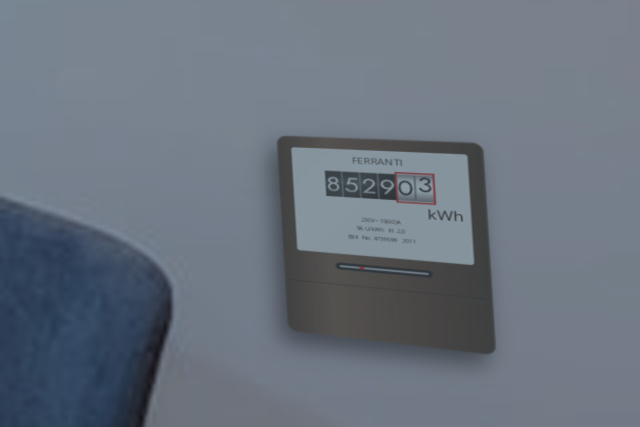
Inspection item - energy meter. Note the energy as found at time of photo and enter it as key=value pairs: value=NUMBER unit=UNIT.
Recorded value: value=8529.03 unit=kWh
